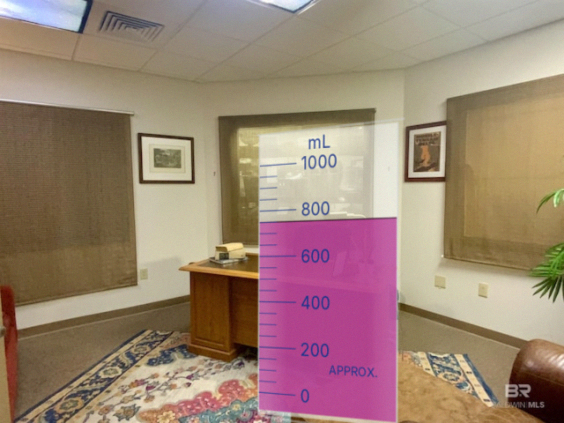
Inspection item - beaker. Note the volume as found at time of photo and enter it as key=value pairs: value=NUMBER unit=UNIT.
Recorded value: value=750 unit=mL
